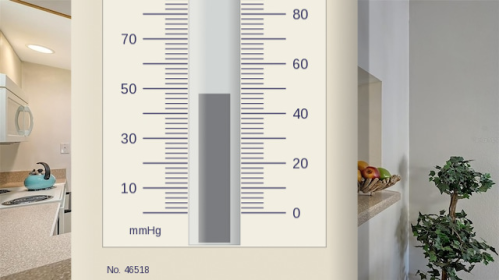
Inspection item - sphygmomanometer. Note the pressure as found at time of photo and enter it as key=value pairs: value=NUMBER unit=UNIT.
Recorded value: value=48 unit=mmHg
